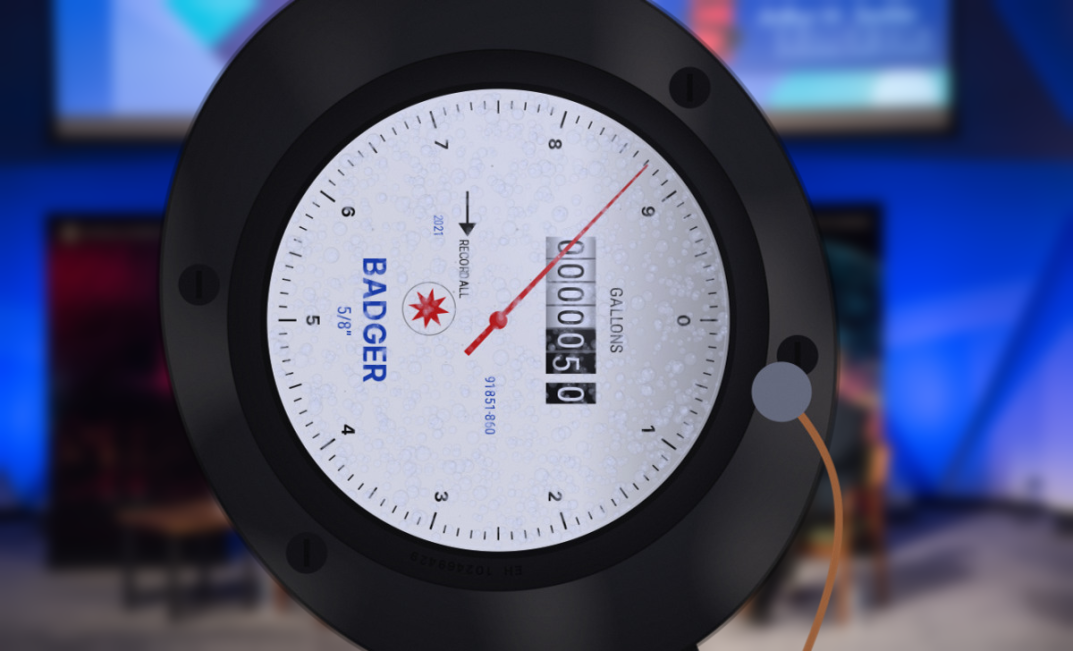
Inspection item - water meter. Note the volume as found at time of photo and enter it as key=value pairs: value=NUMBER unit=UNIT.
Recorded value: value=48.7 unit=gal
